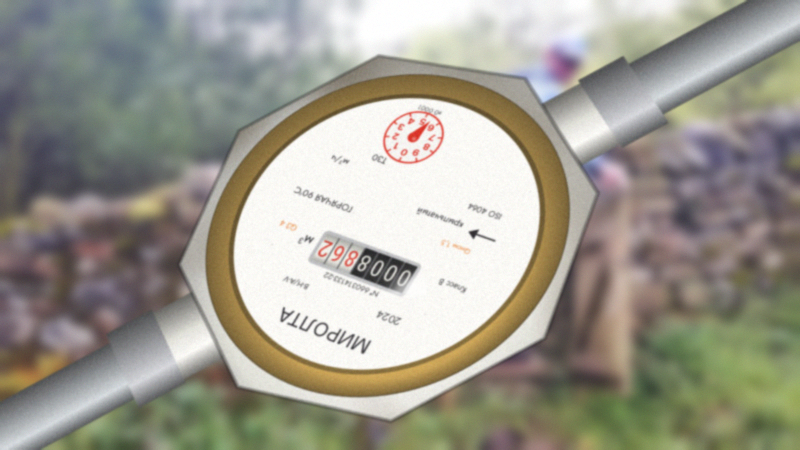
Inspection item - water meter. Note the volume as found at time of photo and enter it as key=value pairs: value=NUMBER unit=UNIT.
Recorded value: value=8.8625 unit=m³
